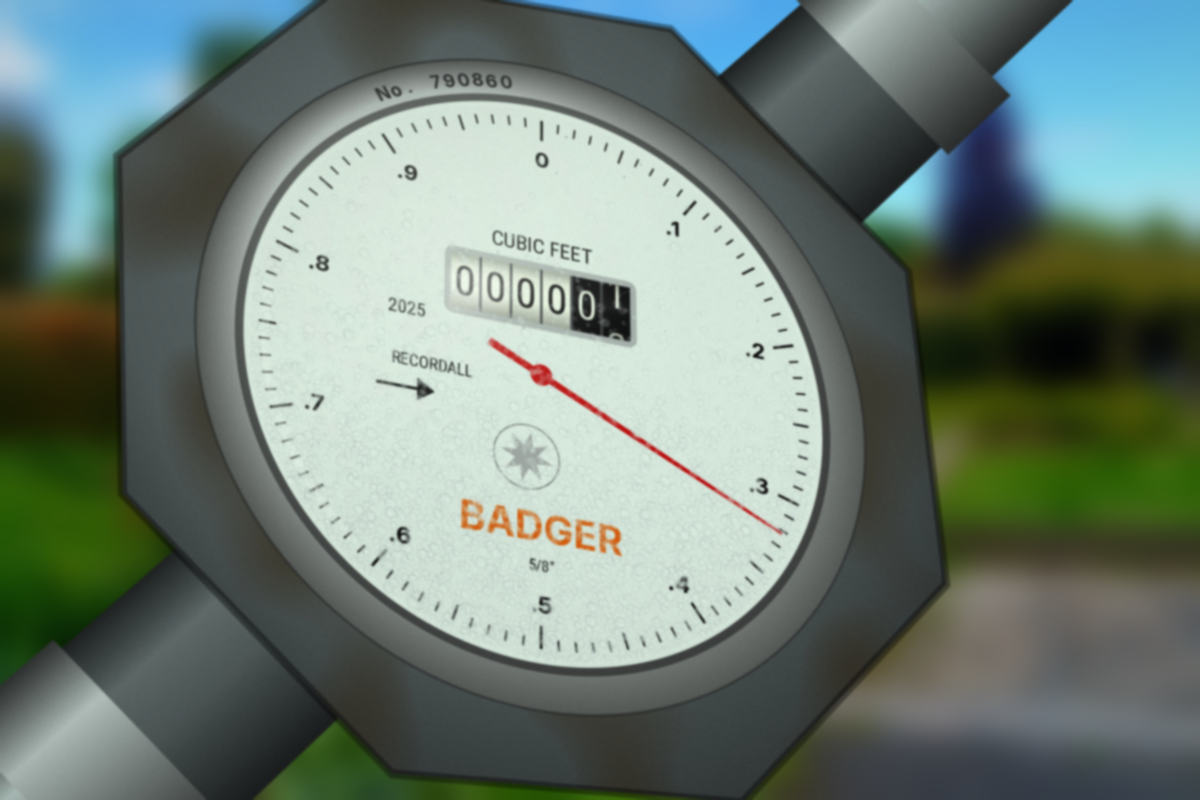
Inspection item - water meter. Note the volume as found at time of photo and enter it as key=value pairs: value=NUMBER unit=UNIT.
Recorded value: value=1.32 unit=ft³
